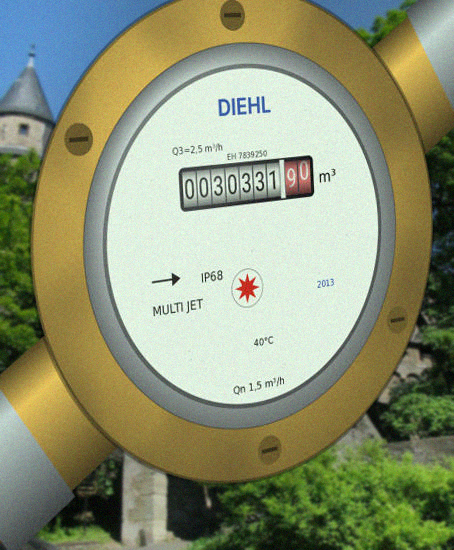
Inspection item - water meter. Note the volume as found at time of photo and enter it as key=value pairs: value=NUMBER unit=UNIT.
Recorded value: value=30331.90 unit=m³
